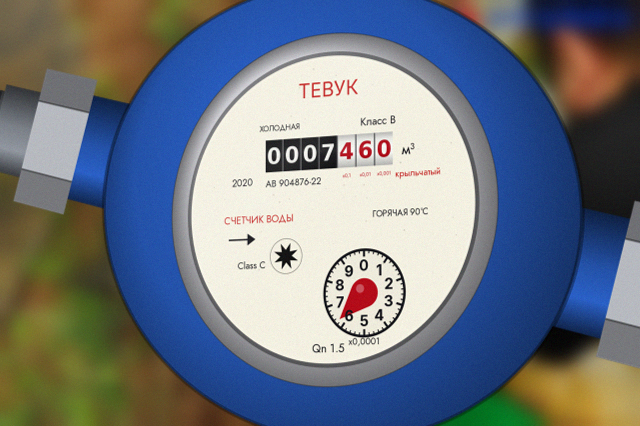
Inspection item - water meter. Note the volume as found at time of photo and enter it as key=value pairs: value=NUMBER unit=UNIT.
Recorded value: value=7.4606 unit=m³
